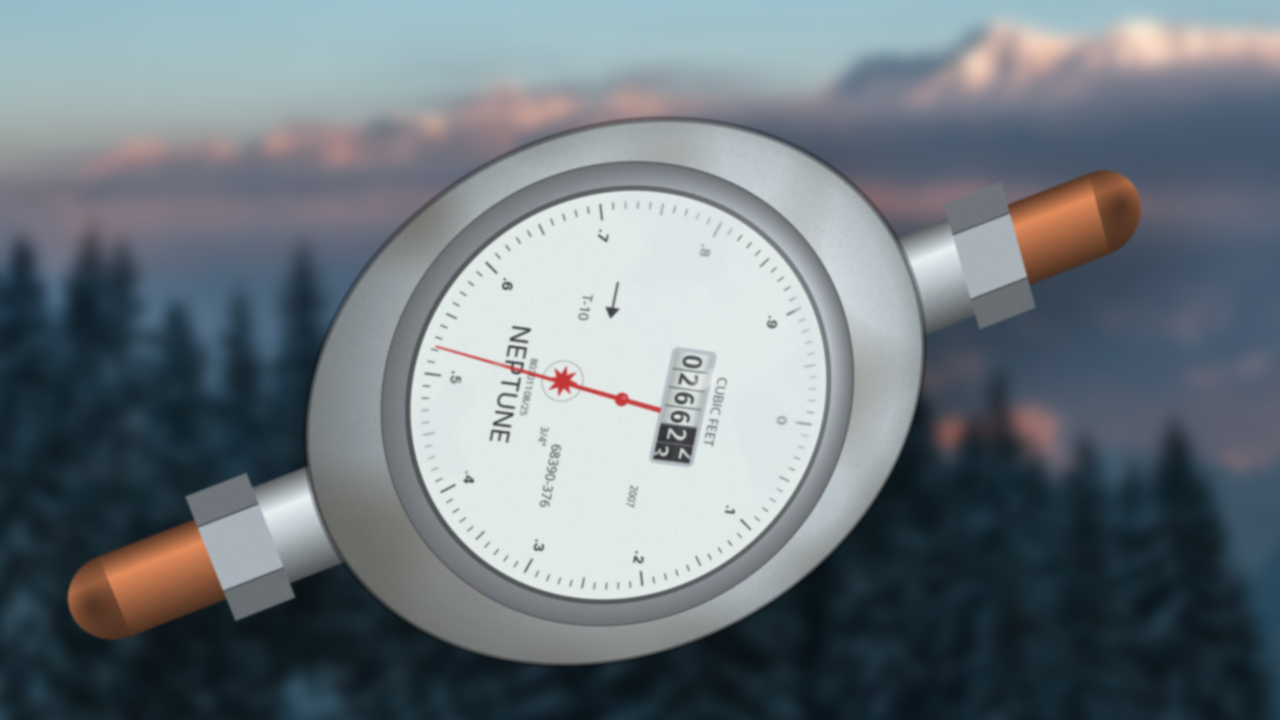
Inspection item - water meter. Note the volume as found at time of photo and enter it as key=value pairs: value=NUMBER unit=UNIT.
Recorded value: value=26622.52 unit=ft³
